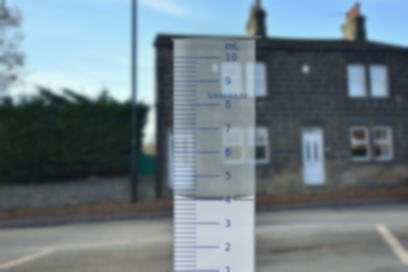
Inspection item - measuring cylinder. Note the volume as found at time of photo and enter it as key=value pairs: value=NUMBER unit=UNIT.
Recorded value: value=4 unit=mL
